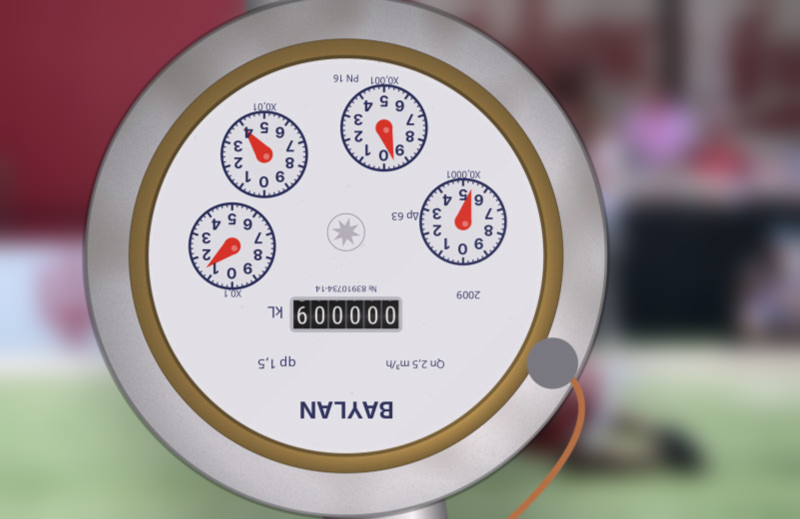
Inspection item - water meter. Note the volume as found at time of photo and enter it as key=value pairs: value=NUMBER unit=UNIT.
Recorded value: value=9.1395 unit=kL
